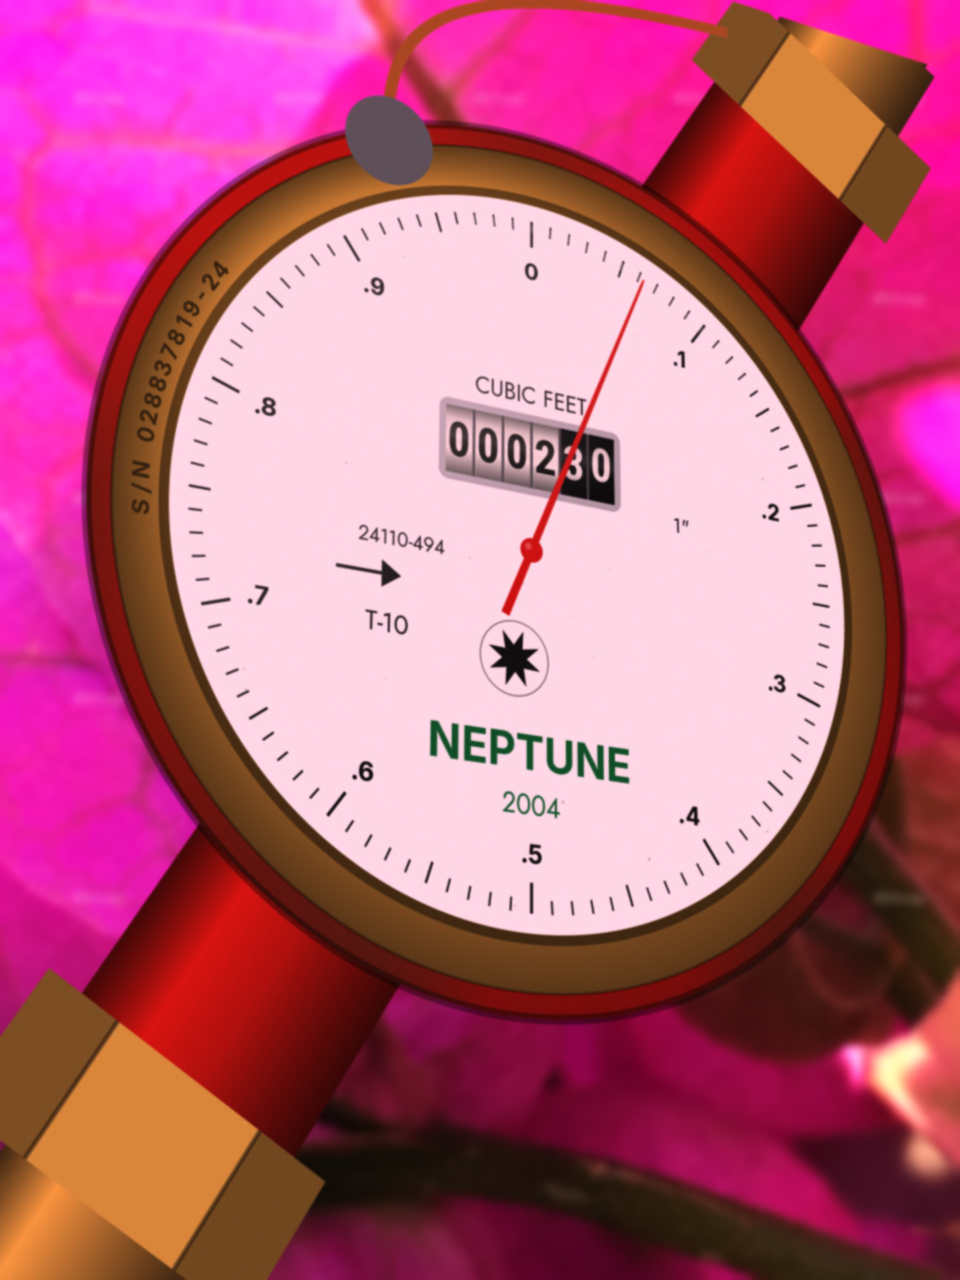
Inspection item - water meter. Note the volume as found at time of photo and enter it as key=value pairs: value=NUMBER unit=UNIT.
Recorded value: value=230.06 unit=ft³
